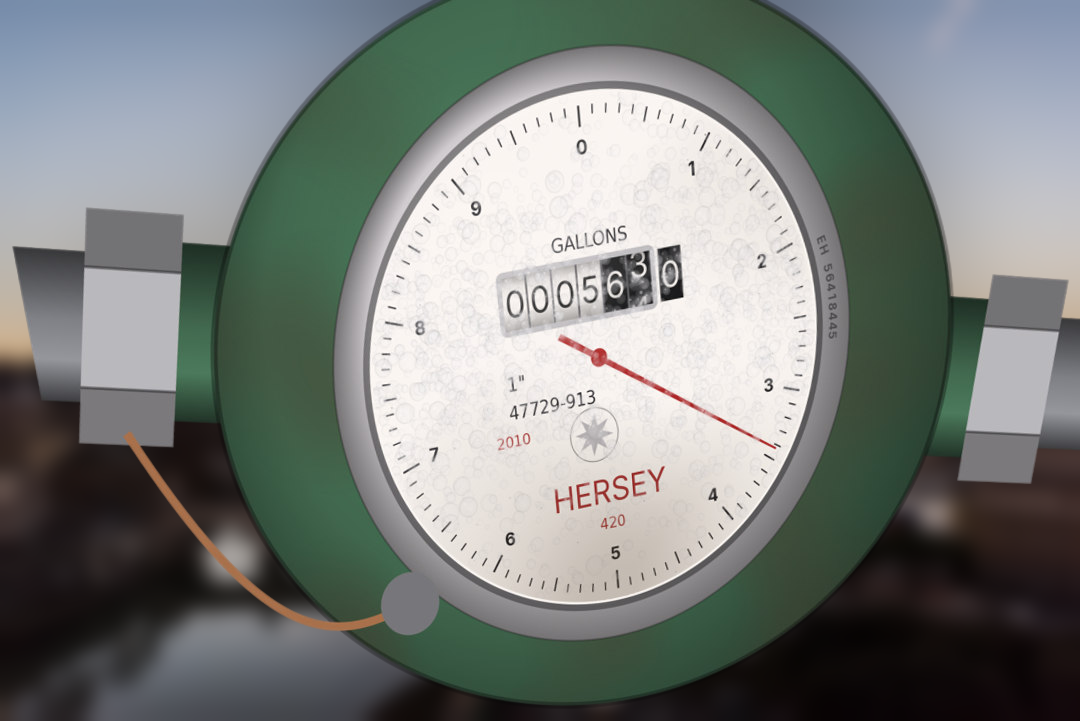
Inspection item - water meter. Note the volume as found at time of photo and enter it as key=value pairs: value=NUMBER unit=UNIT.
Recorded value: value=5633.4 unit=gal
